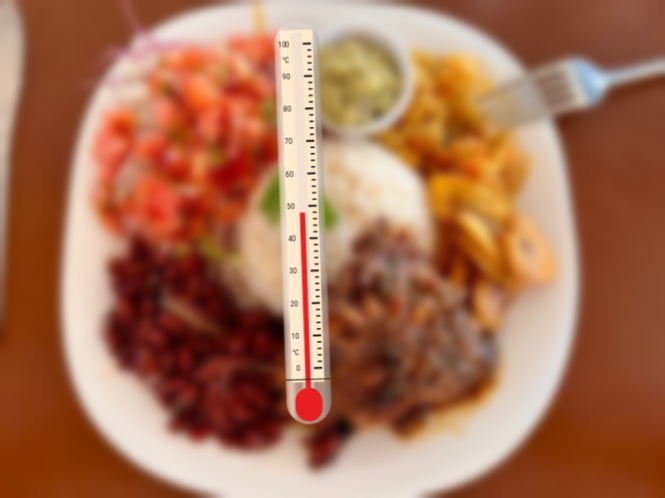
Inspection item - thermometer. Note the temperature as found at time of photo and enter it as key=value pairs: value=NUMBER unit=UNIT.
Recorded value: value=48 unit=°C
